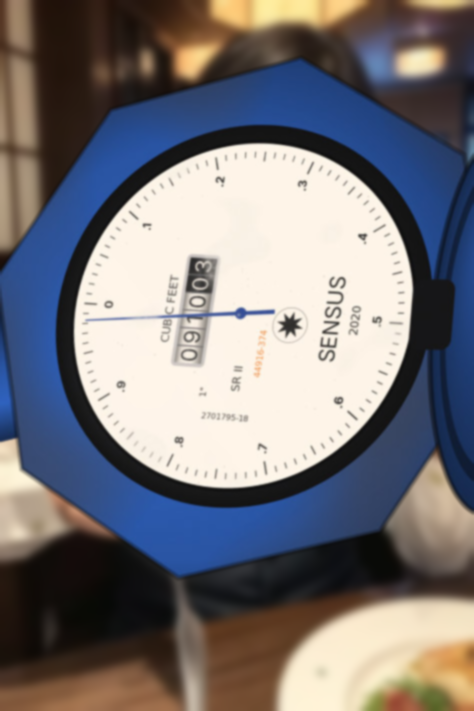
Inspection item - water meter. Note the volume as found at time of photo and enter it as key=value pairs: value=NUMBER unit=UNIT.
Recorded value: value=91002.98 unit=ft³
